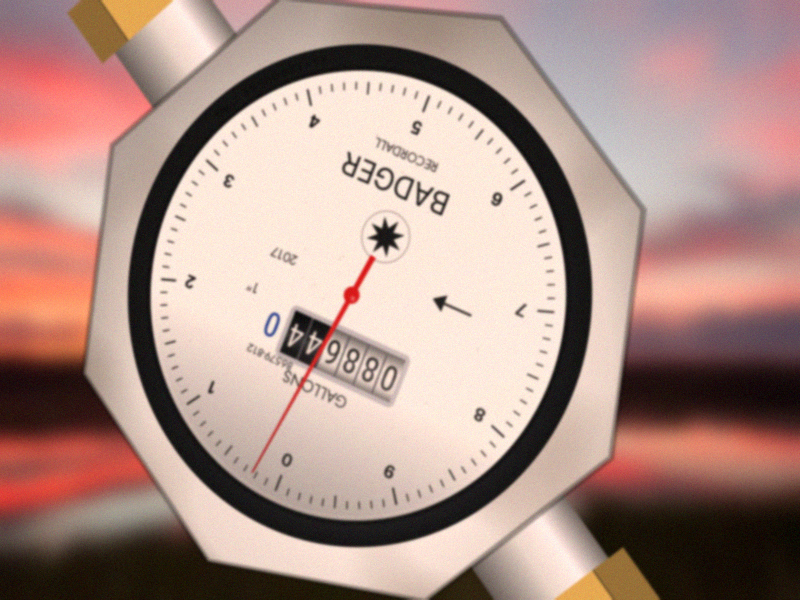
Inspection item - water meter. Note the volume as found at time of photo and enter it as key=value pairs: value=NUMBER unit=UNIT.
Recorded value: value=886440.2 unit=gal
